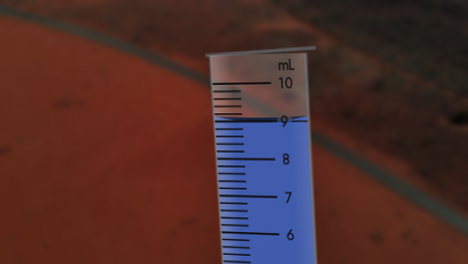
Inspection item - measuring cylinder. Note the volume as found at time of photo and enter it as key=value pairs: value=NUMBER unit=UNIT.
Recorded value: value=9 unit=mL
